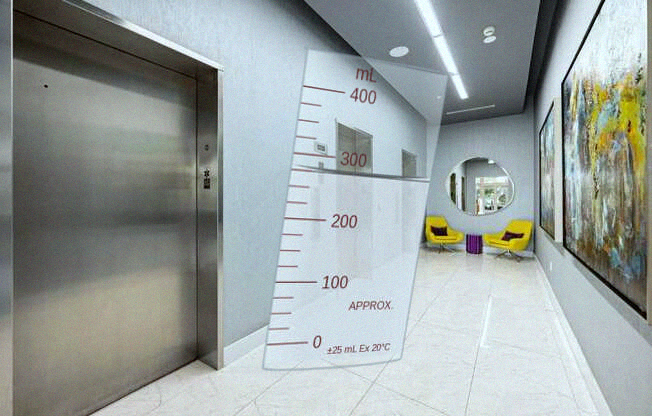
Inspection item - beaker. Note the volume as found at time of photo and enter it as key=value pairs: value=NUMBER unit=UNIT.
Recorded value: value=275 unit=mL
